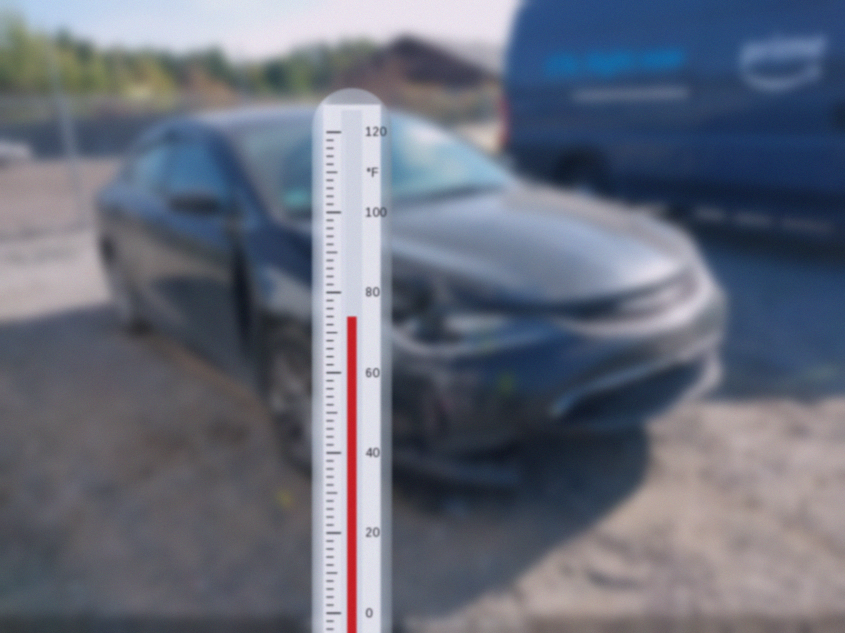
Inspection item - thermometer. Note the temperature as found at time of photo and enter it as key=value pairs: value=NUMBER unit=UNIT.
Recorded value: value=74 unit=°F
